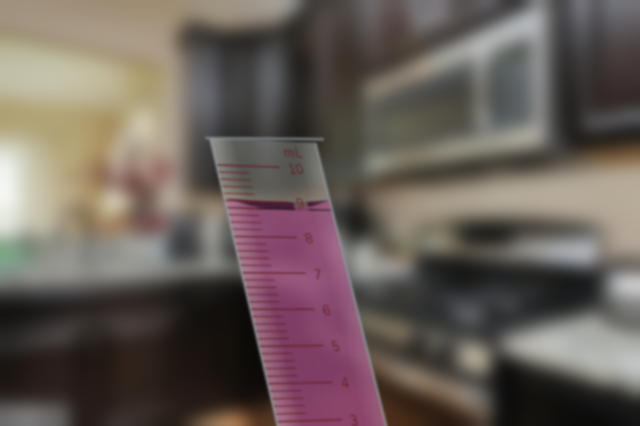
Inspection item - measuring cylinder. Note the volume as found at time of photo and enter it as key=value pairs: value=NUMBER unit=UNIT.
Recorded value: value=8.8 unit=mL
